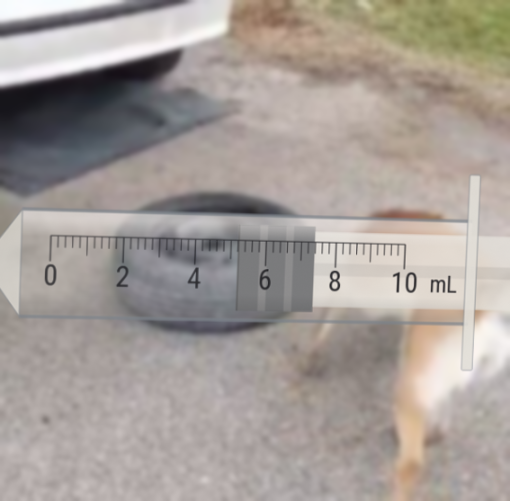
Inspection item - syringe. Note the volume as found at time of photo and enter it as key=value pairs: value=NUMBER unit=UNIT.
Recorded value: value=5.2 unit=mL
